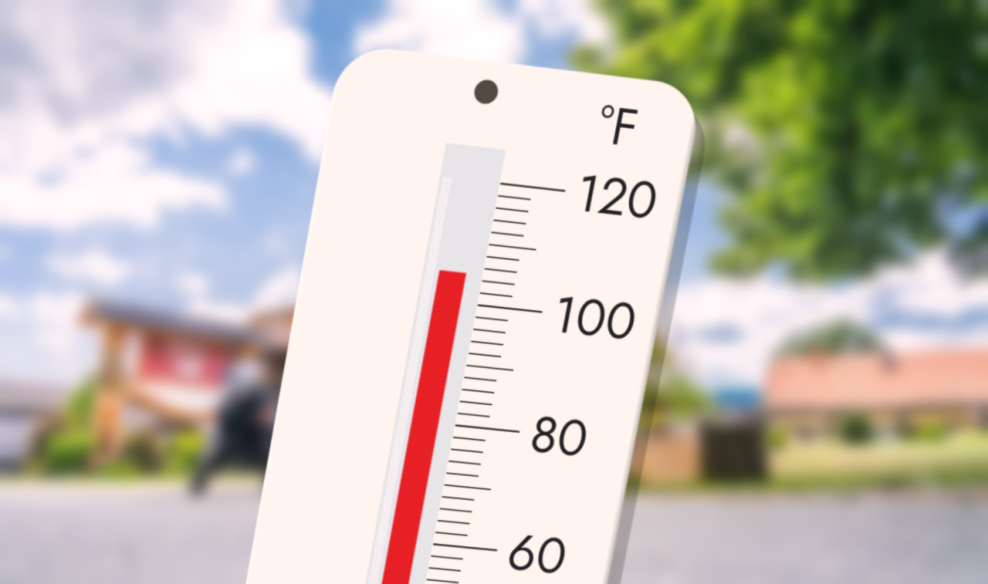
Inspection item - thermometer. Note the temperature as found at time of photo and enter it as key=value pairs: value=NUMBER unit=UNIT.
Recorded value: value=105 unit=°F
